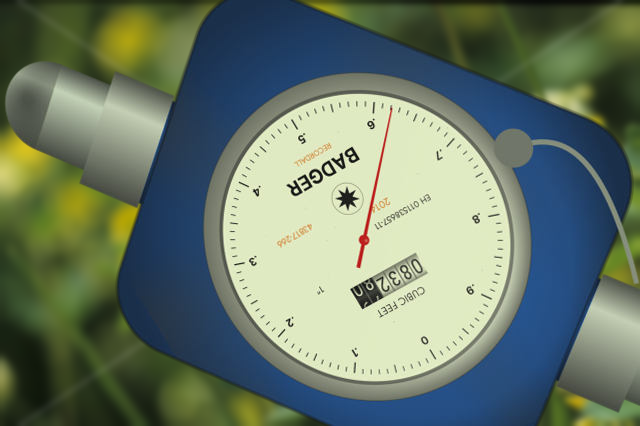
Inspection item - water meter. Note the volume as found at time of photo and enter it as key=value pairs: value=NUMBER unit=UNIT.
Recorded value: value=83279.62 unit=ft³
